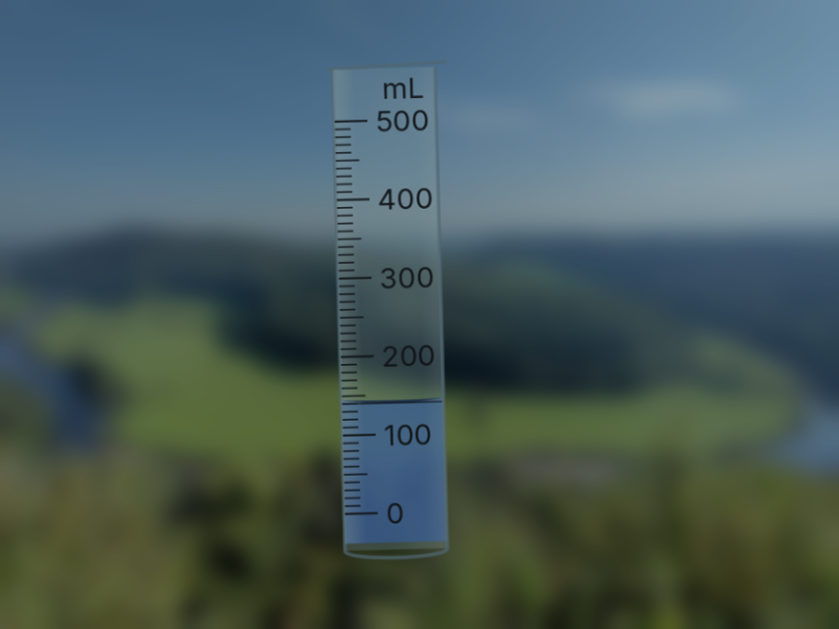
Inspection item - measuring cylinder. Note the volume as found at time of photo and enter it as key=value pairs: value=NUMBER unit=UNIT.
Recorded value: value=140 unit=mL
